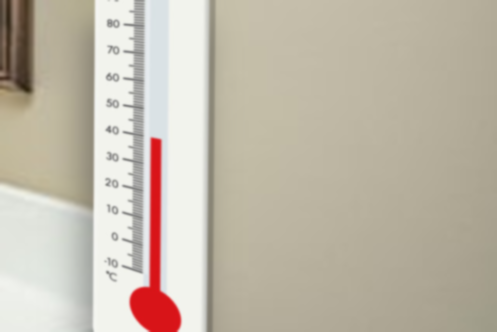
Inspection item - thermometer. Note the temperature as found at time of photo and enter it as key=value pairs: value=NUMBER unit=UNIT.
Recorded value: value=40 unit=°C
